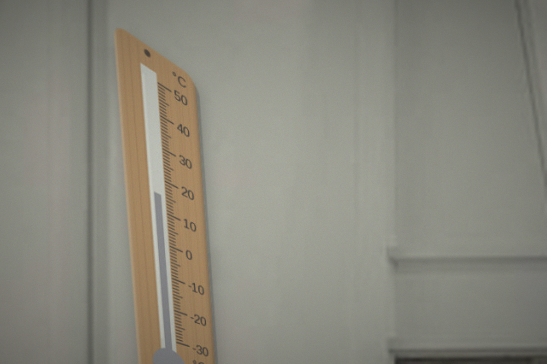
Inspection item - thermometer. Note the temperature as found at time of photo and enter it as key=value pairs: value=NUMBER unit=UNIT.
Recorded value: value=15 unit=°C
